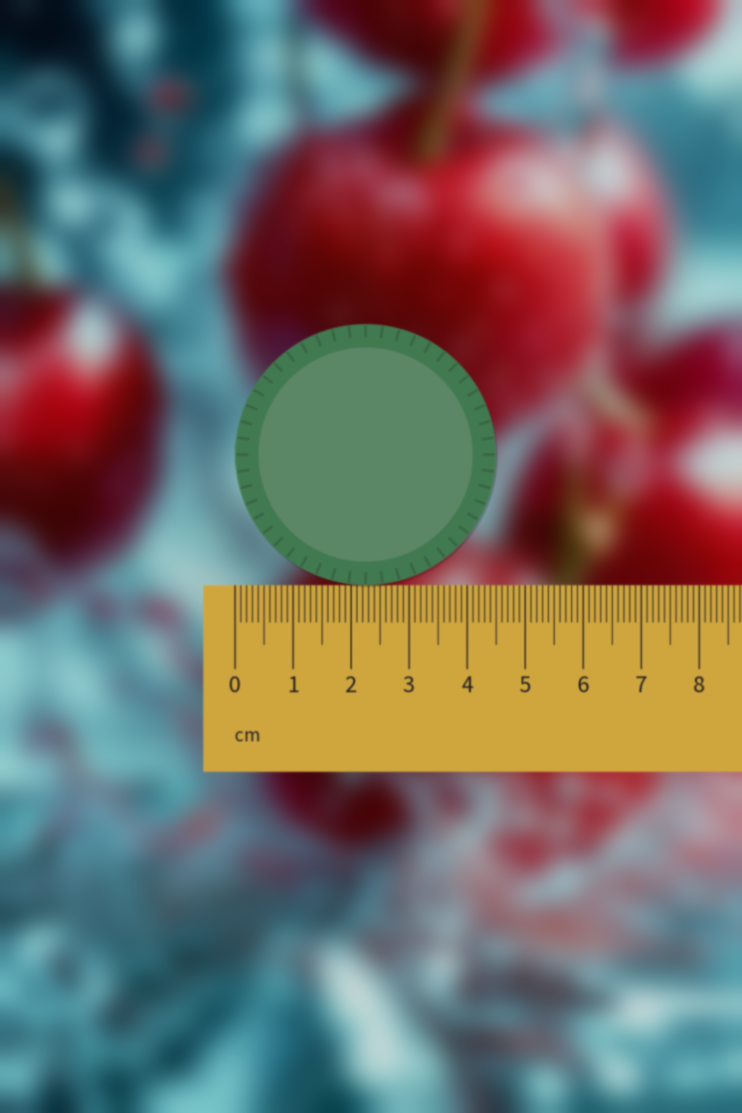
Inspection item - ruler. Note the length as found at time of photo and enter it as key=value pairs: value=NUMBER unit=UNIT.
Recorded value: value=4.5 unit=cm
